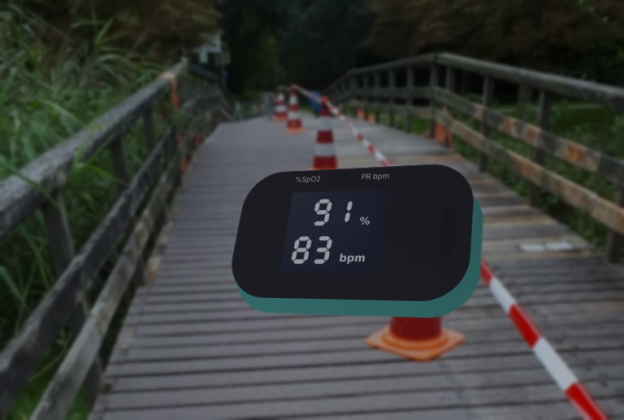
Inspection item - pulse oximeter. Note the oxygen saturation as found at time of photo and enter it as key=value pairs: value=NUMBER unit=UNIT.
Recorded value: value=91 unit=%
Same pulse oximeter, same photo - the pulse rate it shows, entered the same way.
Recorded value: value=83 unit=bpm
